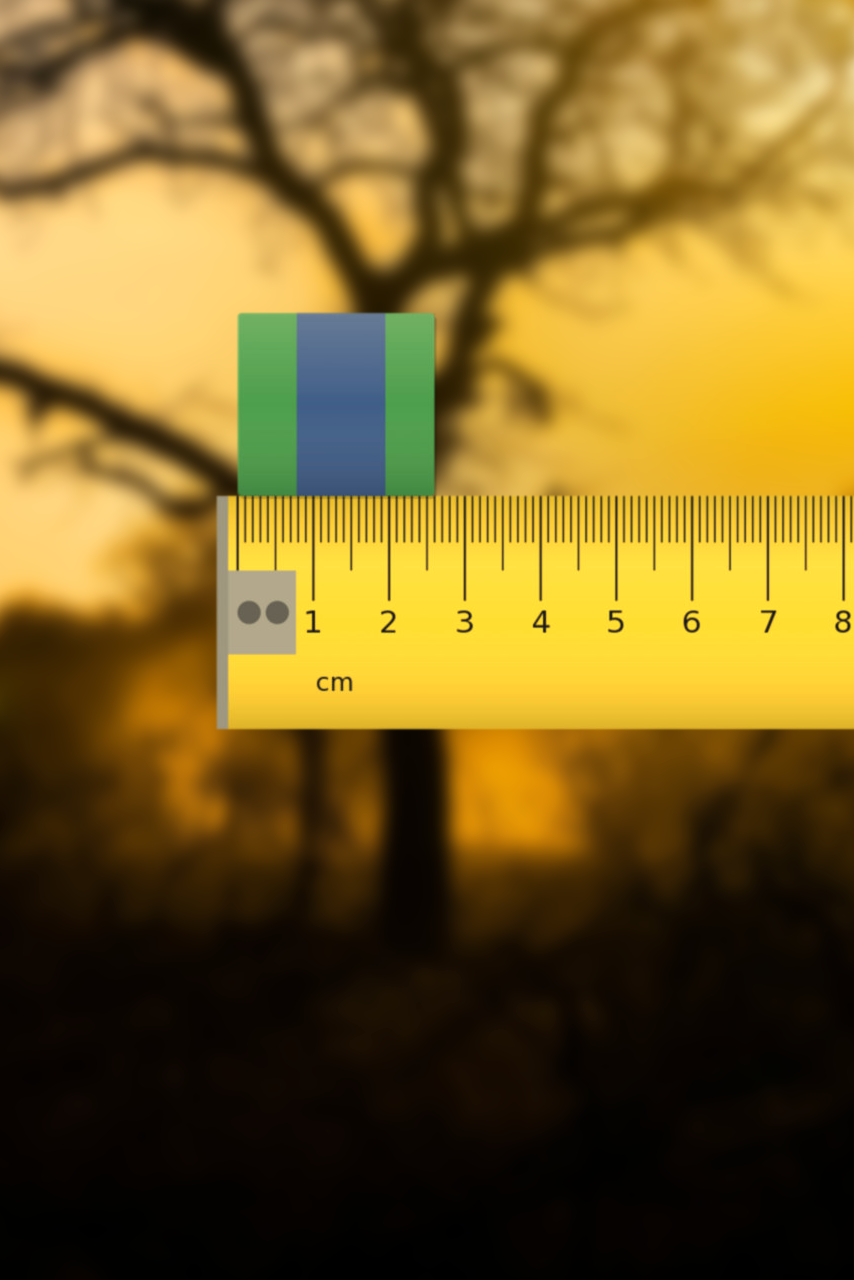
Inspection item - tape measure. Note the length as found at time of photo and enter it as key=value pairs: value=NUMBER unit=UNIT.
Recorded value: value=2.6 unit=cm
